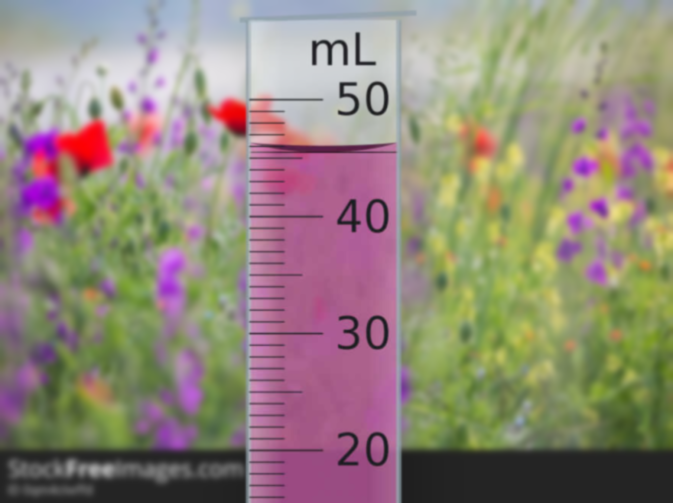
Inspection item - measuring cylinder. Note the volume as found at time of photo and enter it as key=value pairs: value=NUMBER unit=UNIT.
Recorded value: value=45.5 unit=mL
